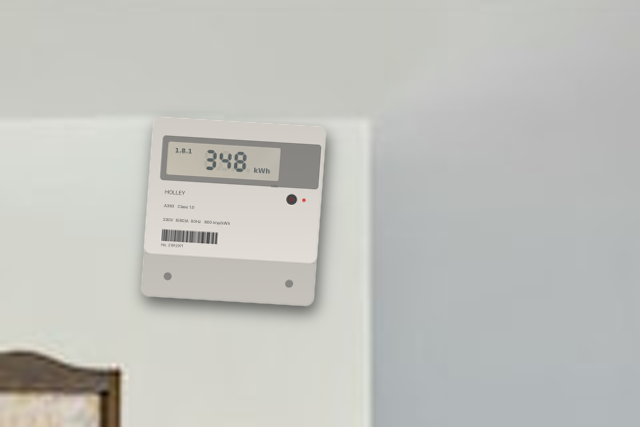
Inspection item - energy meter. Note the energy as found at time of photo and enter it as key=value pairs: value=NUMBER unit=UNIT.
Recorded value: value=348 unit=kWh
